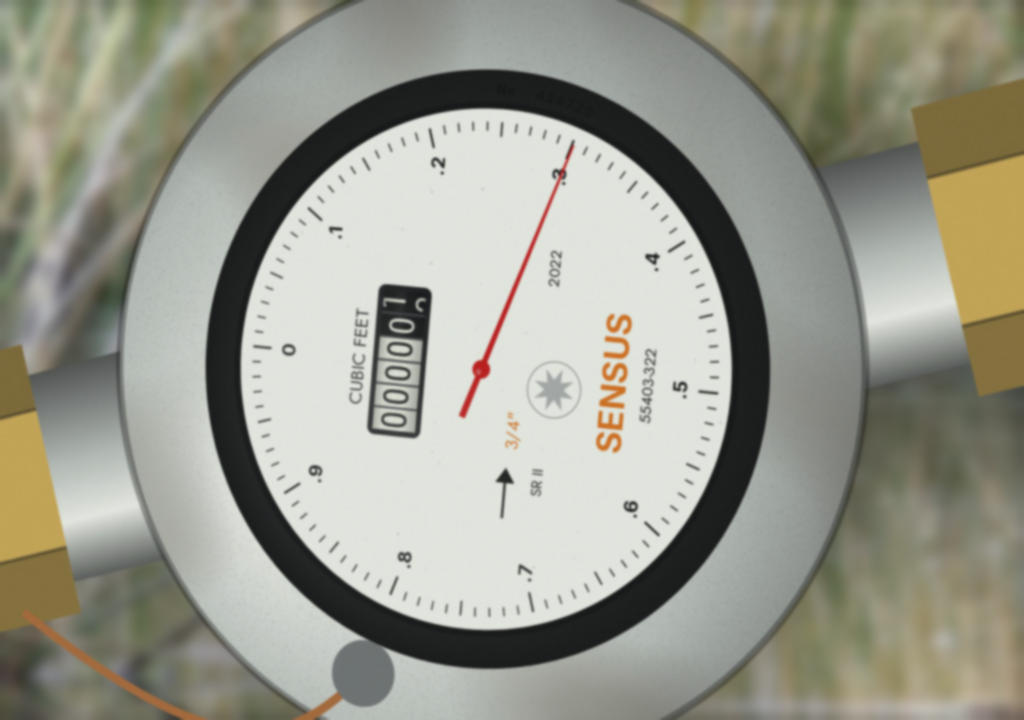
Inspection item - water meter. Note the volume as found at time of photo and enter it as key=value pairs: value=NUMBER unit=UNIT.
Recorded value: value=1.30 unit=ft³
